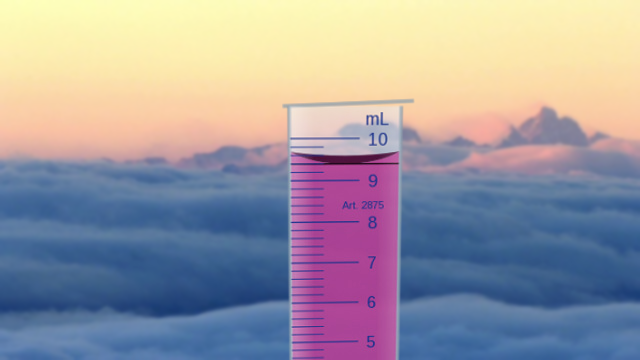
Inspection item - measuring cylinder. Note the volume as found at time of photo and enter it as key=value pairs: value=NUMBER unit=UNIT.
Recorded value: value=9.4 unit=mL
